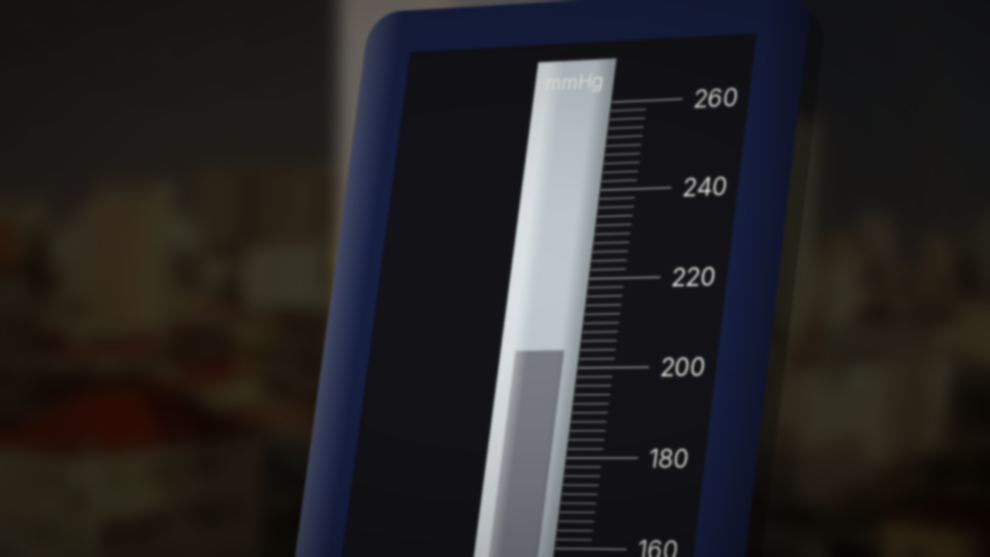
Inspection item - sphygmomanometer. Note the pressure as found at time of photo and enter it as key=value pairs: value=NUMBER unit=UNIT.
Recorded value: value=204 unit=mmHg
